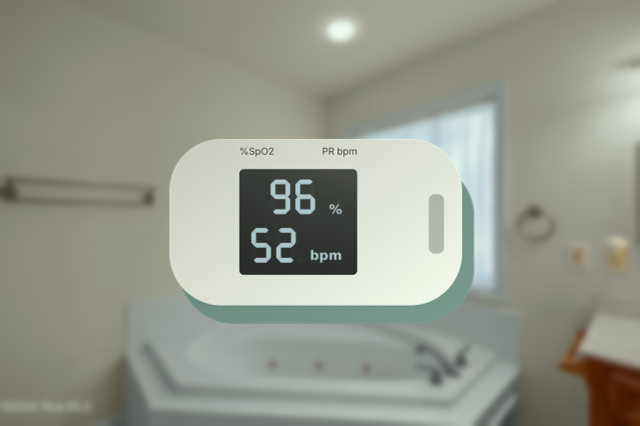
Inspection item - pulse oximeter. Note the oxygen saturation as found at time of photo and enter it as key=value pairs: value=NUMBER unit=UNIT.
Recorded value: value=96 unit=%
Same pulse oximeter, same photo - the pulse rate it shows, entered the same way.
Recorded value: value=52 unit=bpm
